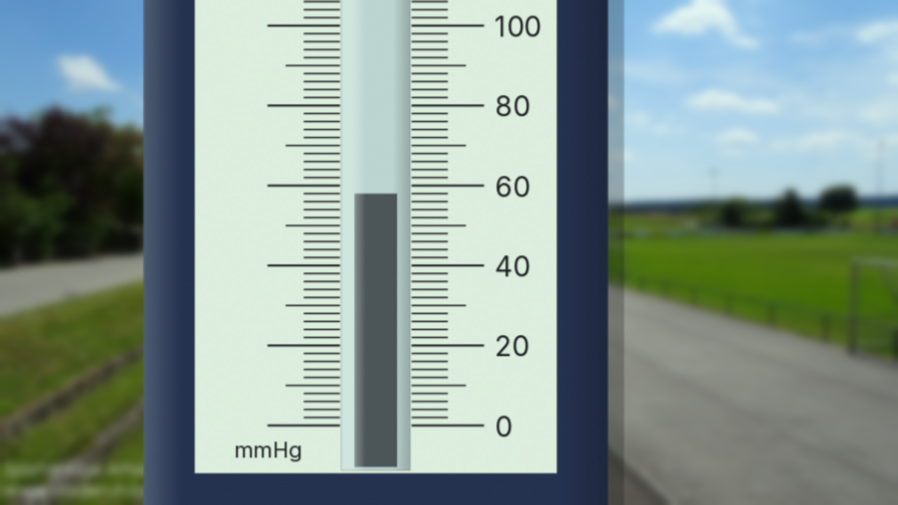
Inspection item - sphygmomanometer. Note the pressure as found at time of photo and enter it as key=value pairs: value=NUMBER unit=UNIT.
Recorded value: value=58 unit=mmHg
